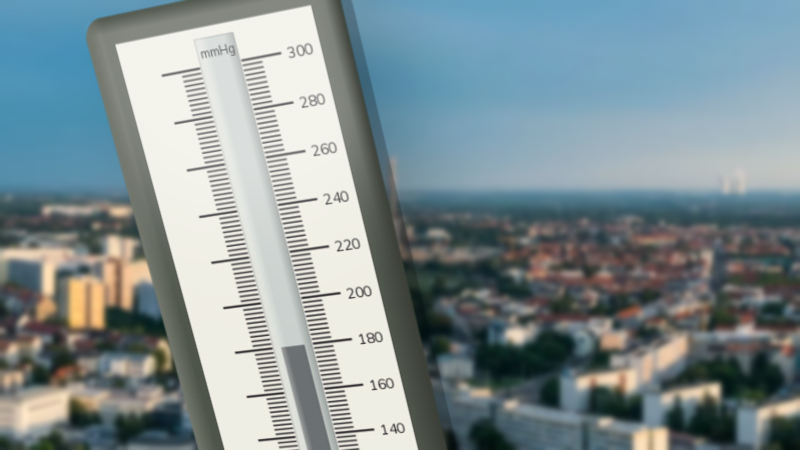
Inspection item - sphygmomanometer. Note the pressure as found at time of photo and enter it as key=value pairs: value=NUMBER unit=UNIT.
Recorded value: value=180 unit=mmHg
